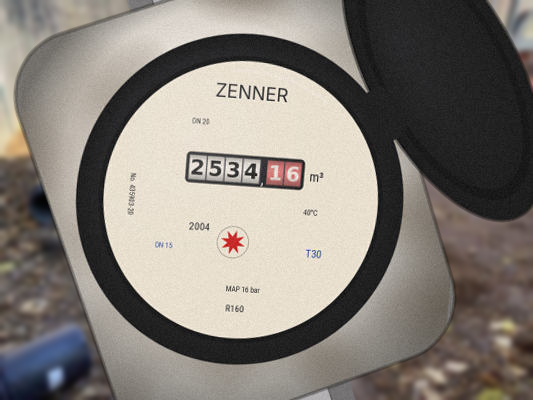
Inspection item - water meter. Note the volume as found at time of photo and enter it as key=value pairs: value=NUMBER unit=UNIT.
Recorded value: value=2534.16 unit=m³
